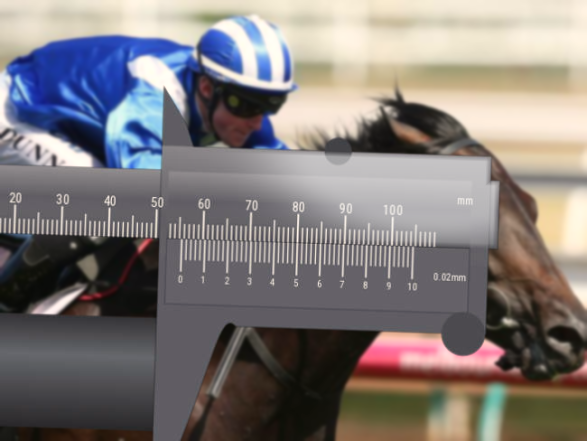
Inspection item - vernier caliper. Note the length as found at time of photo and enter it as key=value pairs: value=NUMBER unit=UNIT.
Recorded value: value=55.5 unit=mm
